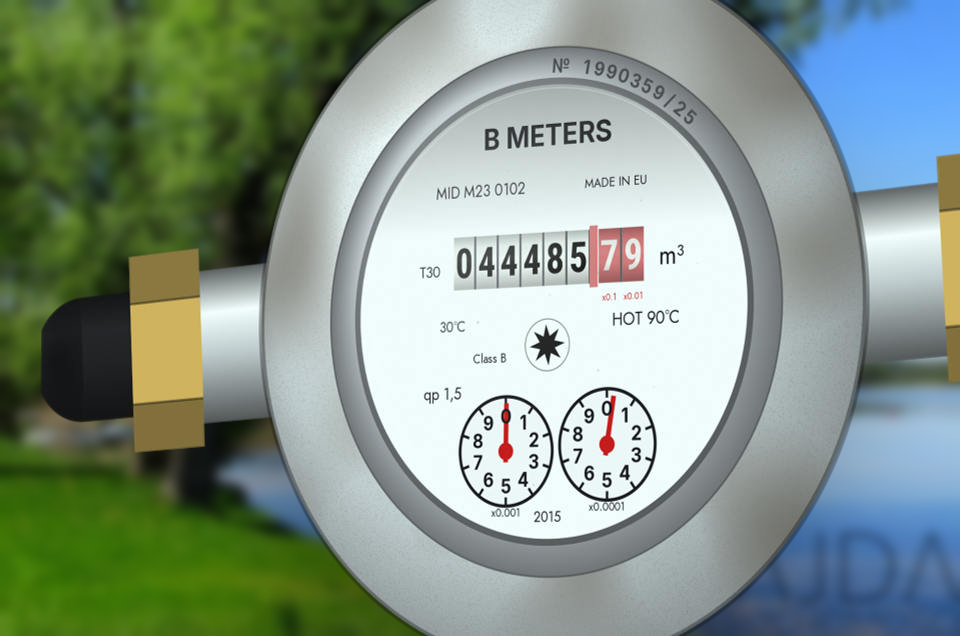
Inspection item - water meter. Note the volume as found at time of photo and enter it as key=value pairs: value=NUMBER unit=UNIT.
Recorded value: value=44485.7900 unit=m³
